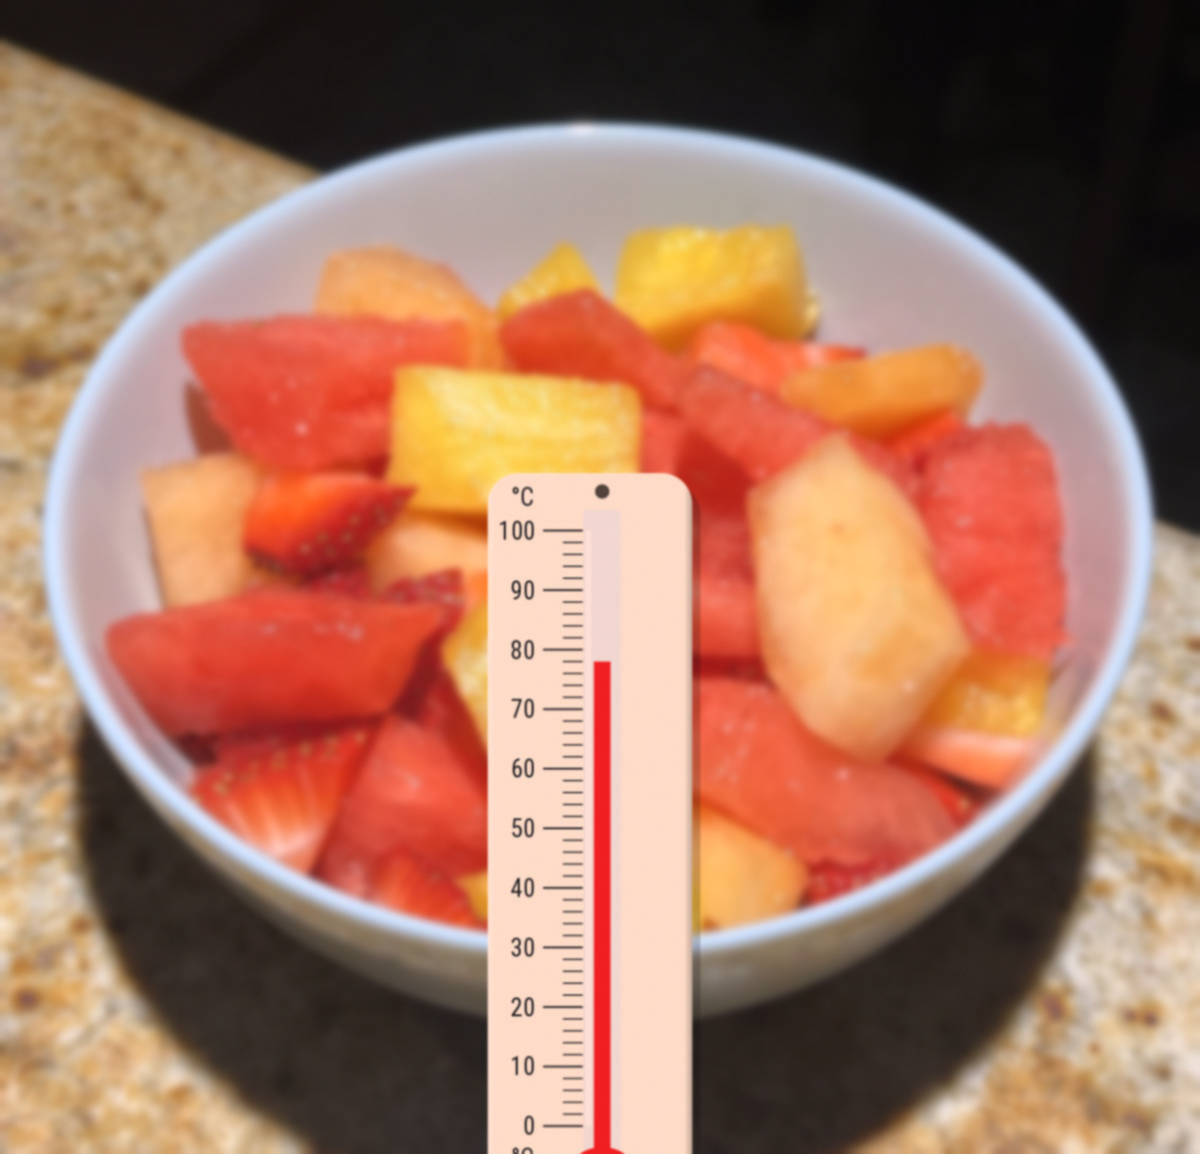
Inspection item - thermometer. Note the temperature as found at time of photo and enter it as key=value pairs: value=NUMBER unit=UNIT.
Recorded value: value=78 unit=°C
